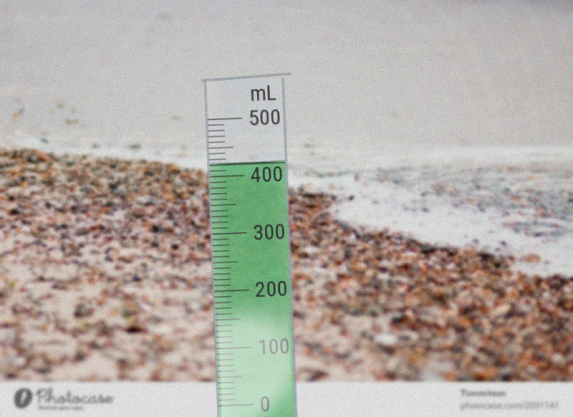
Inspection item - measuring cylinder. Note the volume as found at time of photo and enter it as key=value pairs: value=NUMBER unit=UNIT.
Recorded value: value=420 unit=mL
